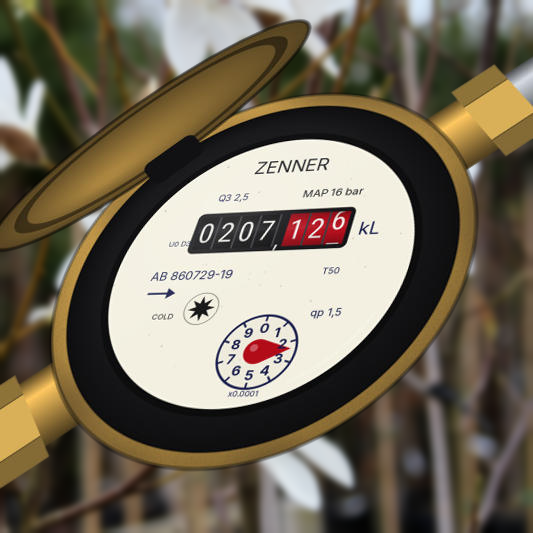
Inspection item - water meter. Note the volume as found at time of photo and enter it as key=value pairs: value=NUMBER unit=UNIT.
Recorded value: value=207.1262 unit=kL
